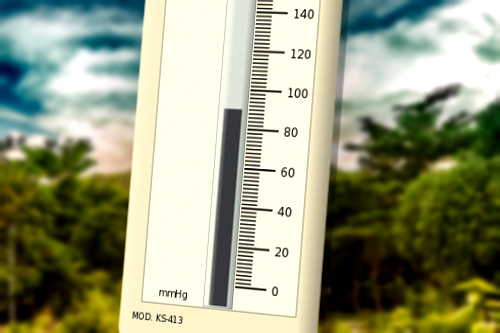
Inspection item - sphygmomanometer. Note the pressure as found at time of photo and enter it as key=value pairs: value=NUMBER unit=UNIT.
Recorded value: value=90 unit=mmHg
